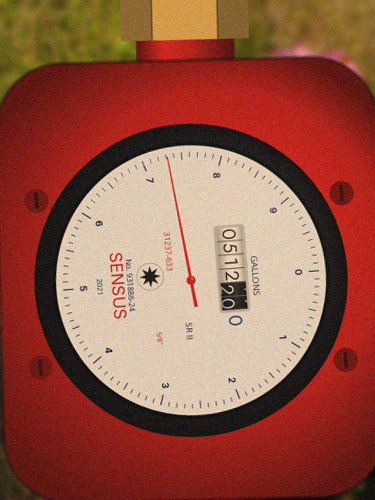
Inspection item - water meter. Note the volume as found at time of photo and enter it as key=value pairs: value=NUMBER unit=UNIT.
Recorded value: value=512197.3 unit=gal
